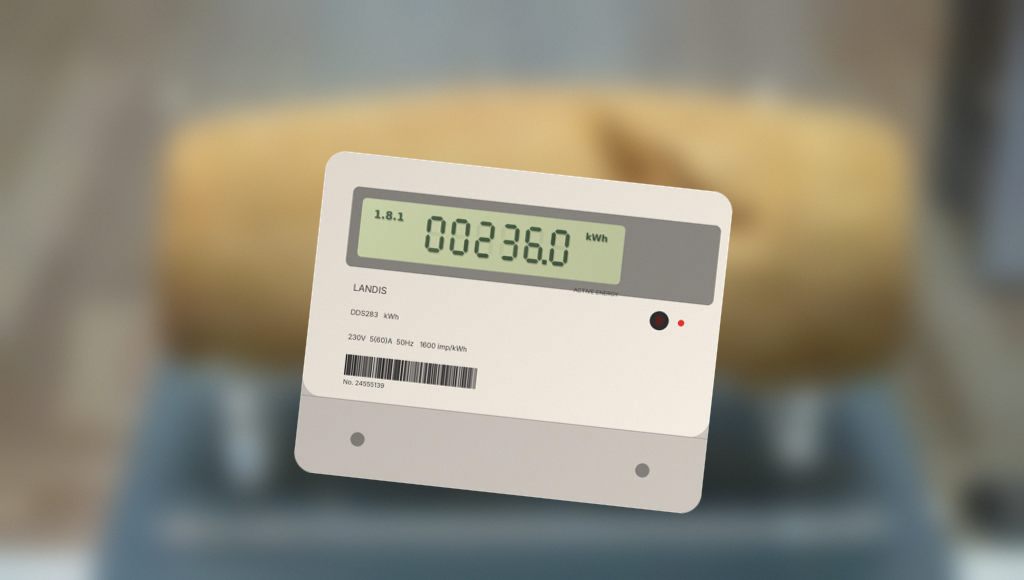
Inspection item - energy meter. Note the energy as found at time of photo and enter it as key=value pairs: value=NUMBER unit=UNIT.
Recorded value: value=236.0 unit=kWh
